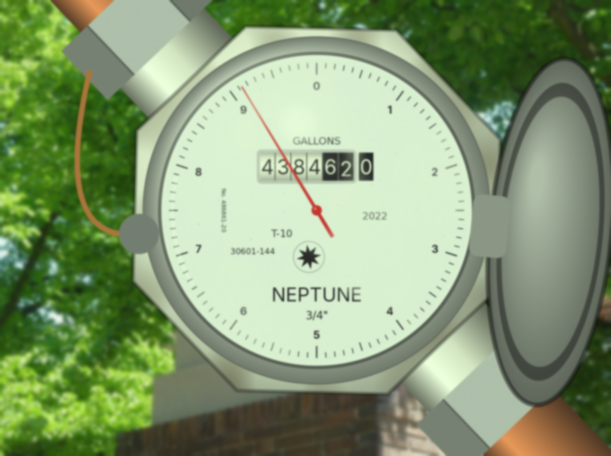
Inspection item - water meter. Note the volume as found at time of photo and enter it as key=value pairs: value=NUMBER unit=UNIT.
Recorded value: value=4384619.1 unit=gal
